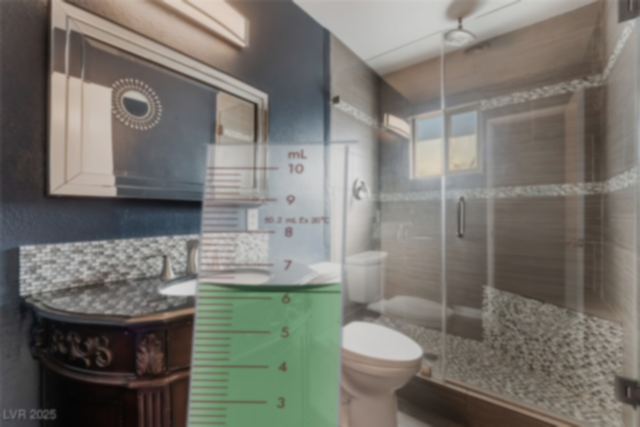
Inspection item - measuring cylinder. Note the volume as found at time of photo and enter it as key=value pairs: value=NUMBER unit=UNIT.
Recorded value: value=6.2 unit=mL
